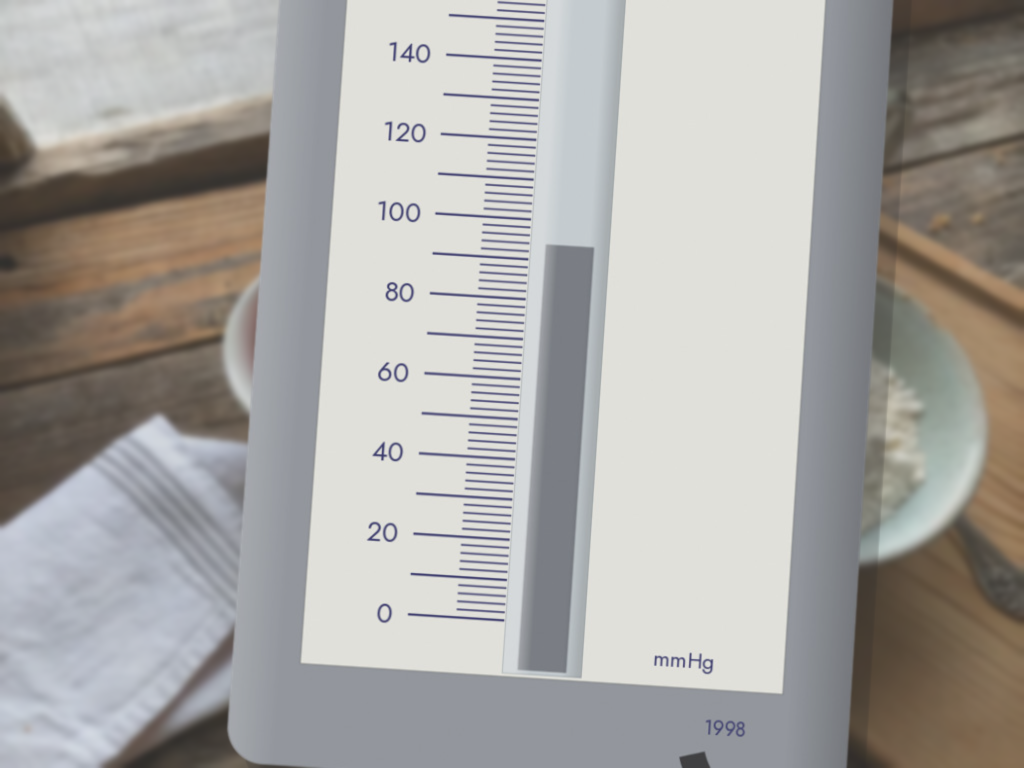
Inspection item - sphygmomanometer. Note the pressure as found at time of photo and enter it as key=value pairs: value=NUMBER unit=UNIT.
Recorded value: value=94 unit=mmHg
